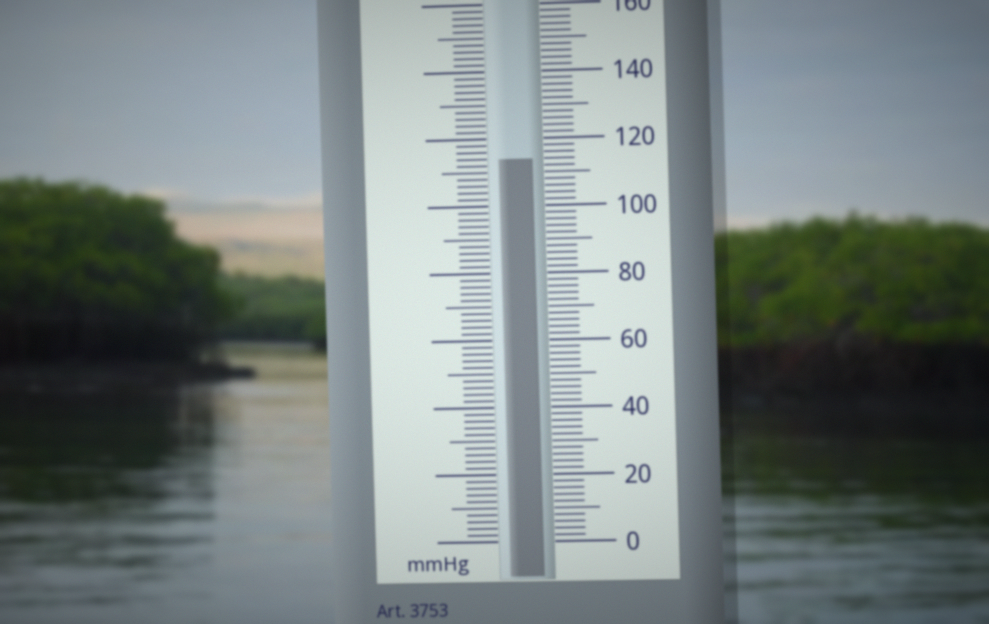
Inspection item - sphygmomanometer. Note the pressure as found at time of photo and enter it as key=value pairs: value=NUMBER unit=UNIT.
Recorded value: value=114 unit=mmHg
